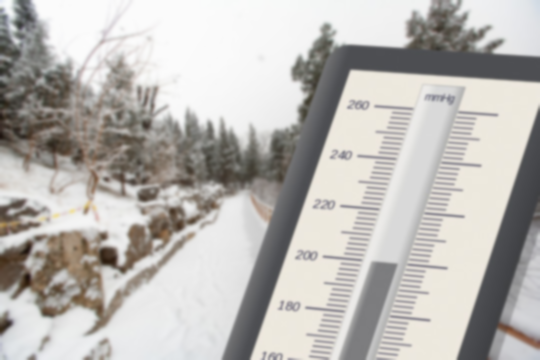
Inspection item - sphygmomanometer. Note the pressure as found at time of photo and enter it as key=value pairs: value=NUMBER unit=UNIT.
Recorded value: value=200 unit=mmHg
